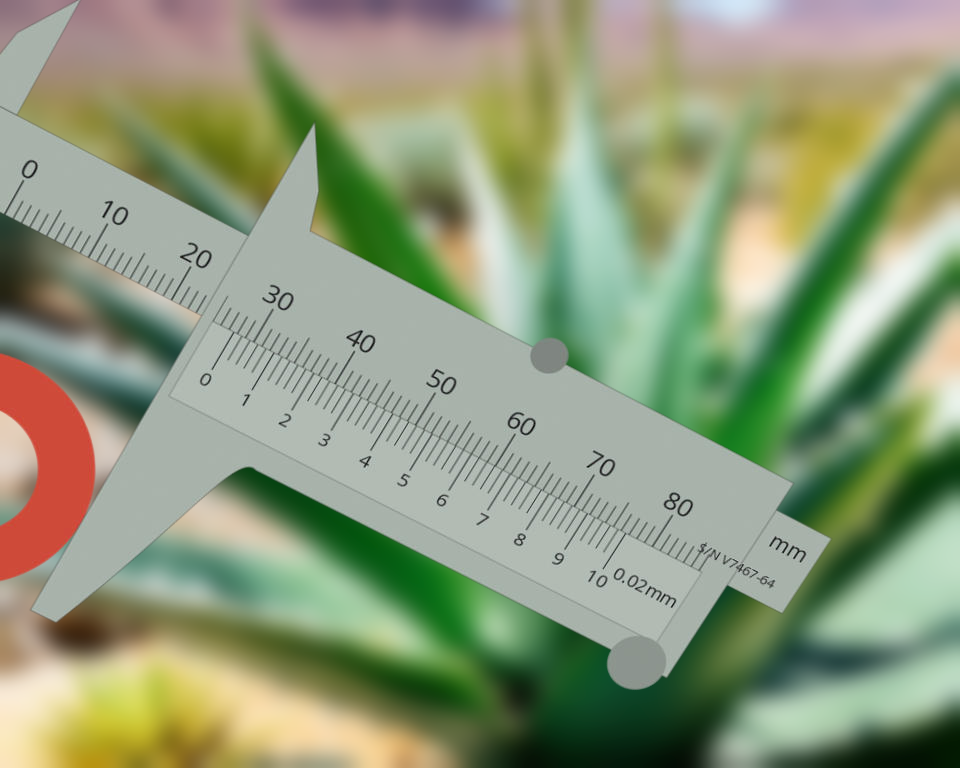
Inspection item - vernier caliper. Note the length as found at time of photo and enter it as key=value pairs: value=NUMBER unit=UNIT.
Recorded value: value=27.6 unit=mm
